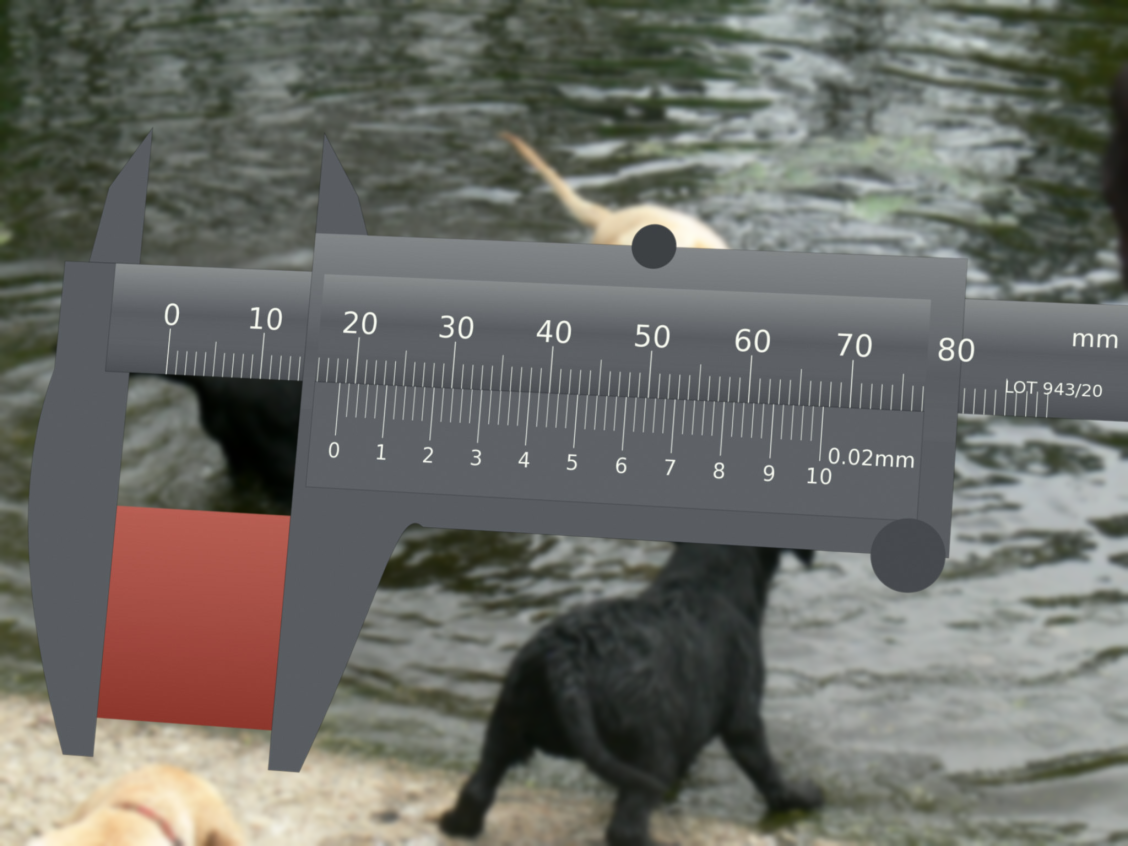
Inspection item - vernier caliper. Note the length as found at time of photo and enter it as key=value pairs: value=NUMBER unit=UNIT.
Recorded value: value=18.4 unit=mm
